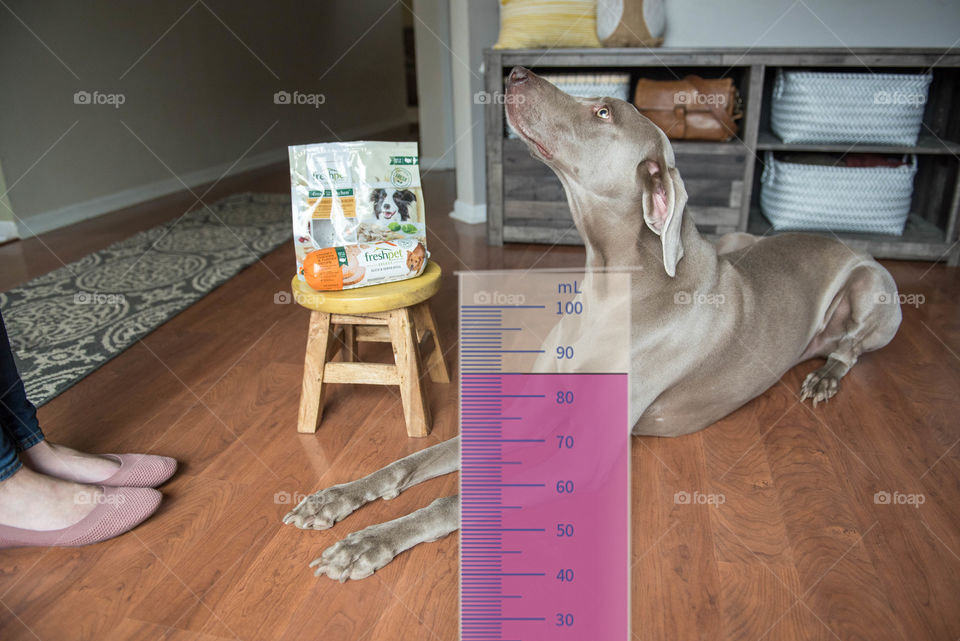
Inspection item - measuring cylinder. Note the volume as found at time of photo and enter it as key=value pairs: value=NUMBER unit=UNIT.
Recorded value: value=85 unit=mL
